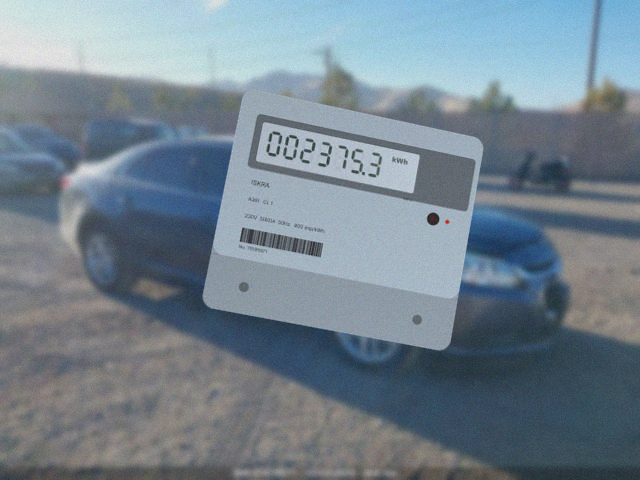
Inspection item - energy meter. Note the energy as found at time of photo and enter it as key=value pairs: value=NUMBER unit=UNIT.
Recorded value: value=2375.3 unit=kWh
